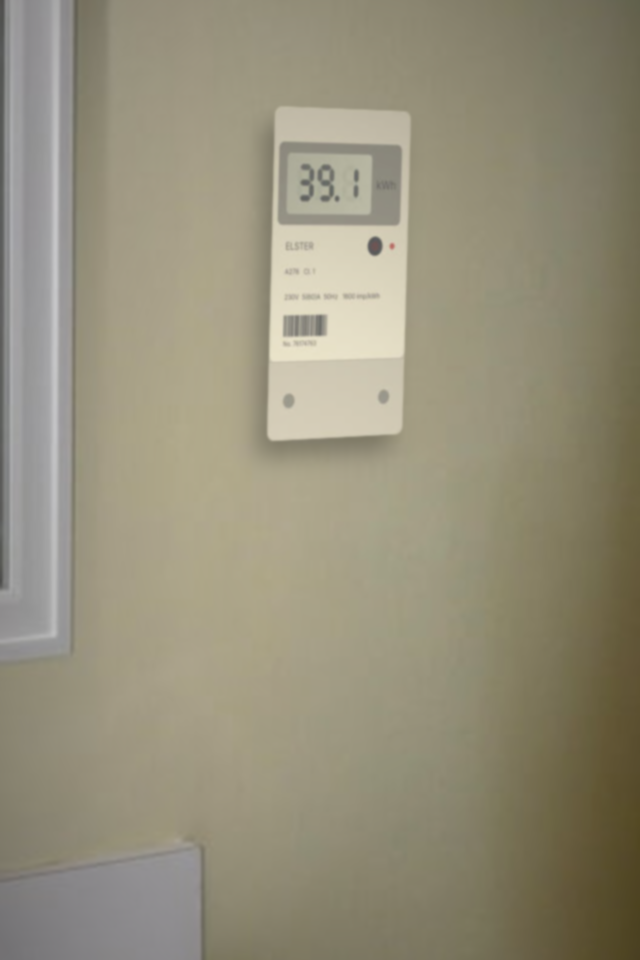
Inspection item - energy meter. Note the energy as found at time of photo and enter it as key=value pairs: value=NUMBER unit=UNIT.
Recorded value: value=39.1 unit=kWh
